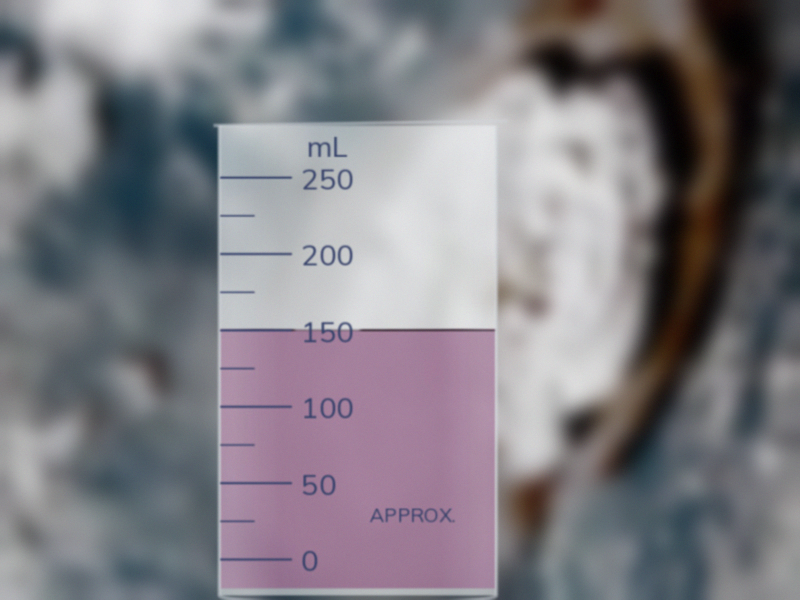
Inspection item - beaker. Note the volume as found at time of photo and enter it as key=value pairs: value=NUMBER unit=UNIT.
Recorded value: value=150 unit=mL
